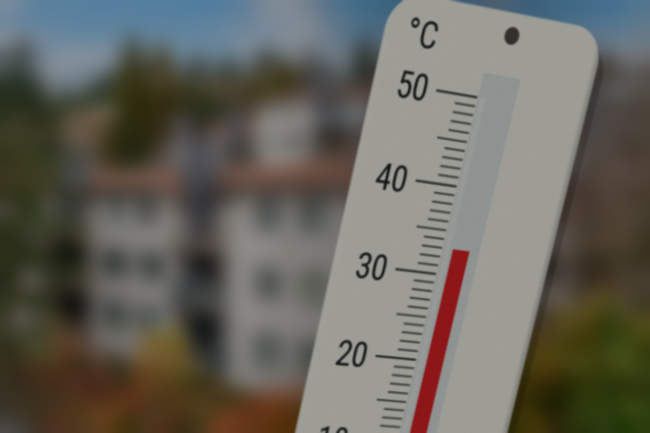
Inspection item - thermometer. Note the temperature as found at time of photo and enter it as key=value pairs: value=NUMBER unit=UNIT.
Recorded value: value=33 unit=°C
